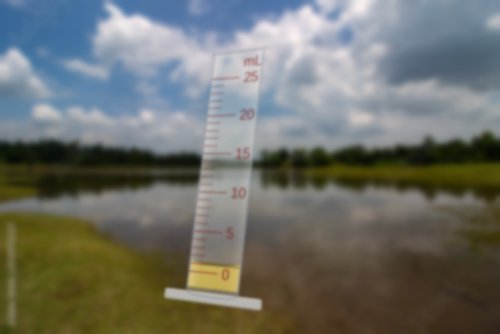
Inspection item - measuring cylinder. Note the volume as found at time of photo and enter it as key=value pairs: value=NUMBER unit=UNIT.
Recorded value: value=1 unit=mL
